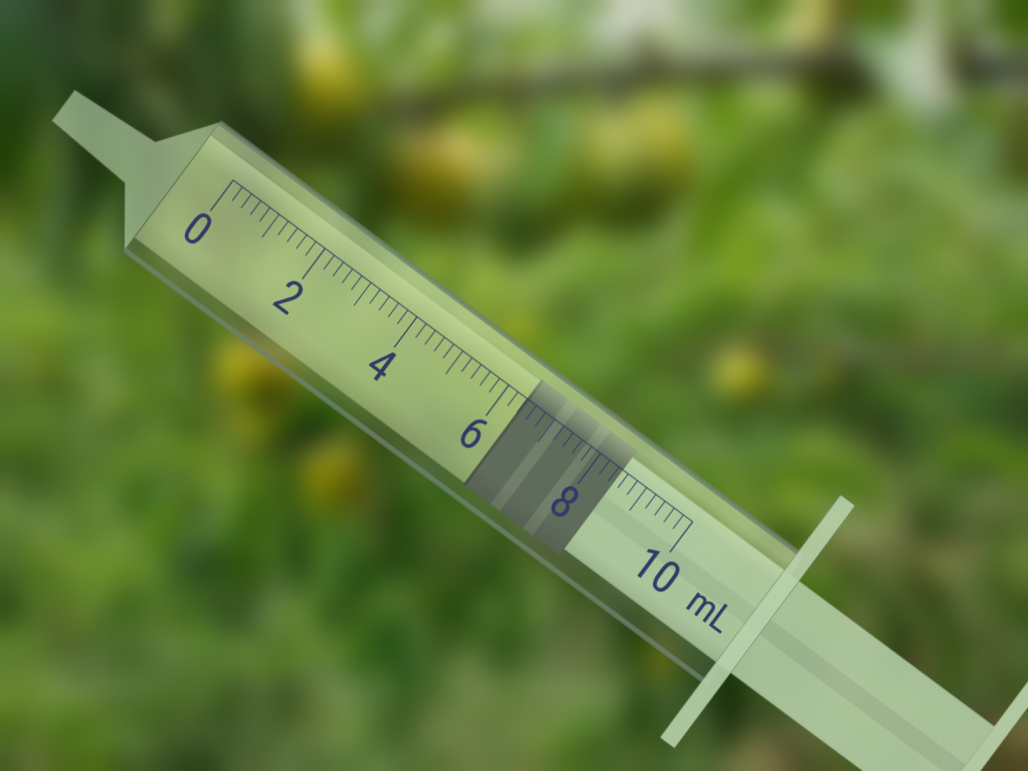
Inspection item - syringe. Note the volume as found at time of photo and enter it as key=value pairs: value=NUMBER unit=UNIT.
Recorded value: value=6.4 unit=mL
